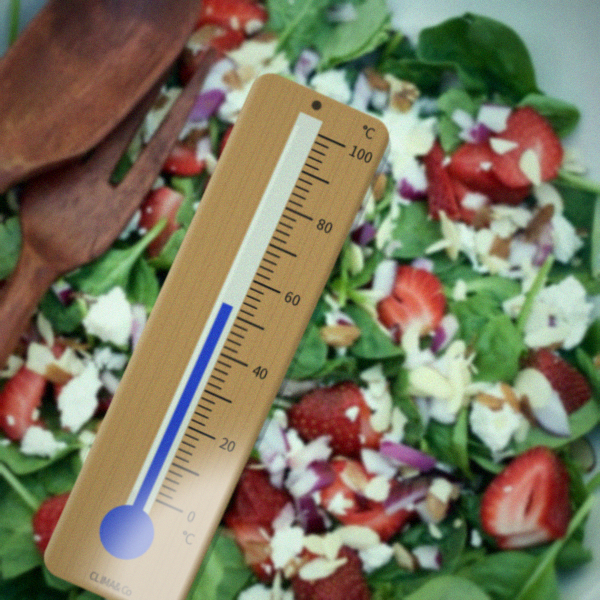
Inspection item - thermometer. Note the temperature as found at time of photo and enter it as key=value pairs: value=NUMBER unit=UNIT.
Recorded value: value=52 unit=°C
